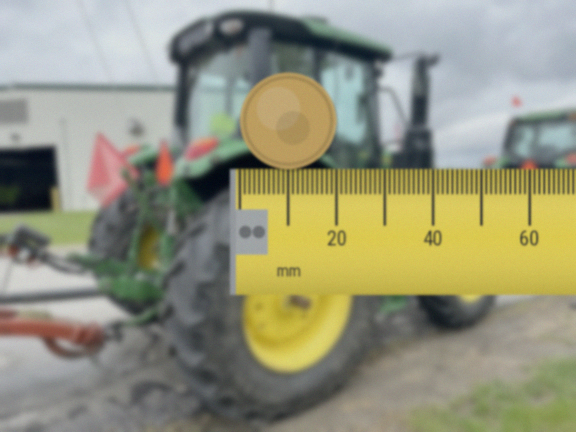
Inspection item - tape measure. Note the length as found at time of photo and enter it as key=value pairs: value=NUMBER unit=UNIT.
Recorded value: value=20 unit=mm
